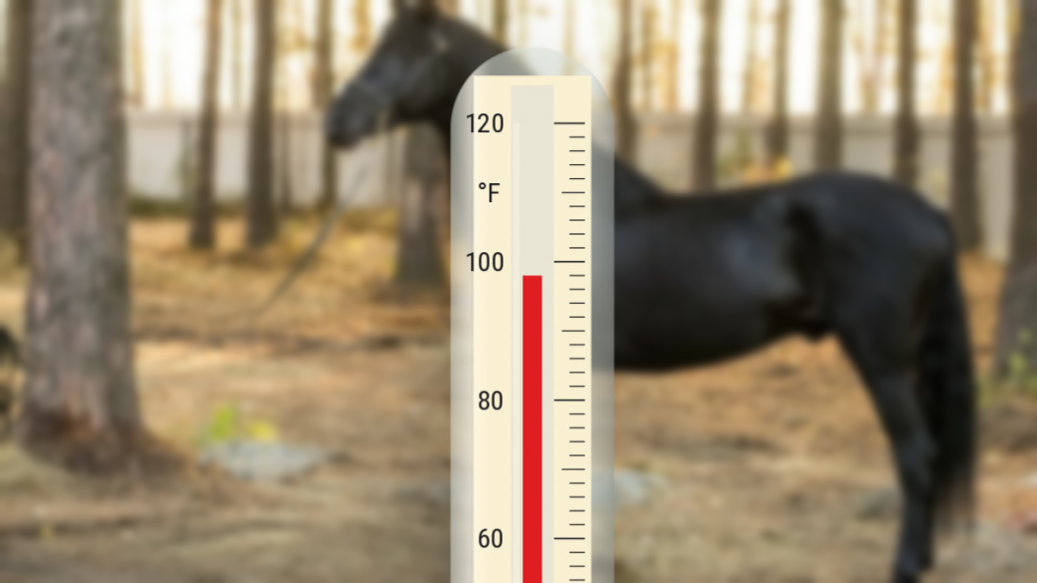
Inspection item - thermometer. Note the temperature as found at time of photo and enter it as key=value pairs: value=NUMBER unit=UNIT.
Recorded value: value=98 unit=°F
